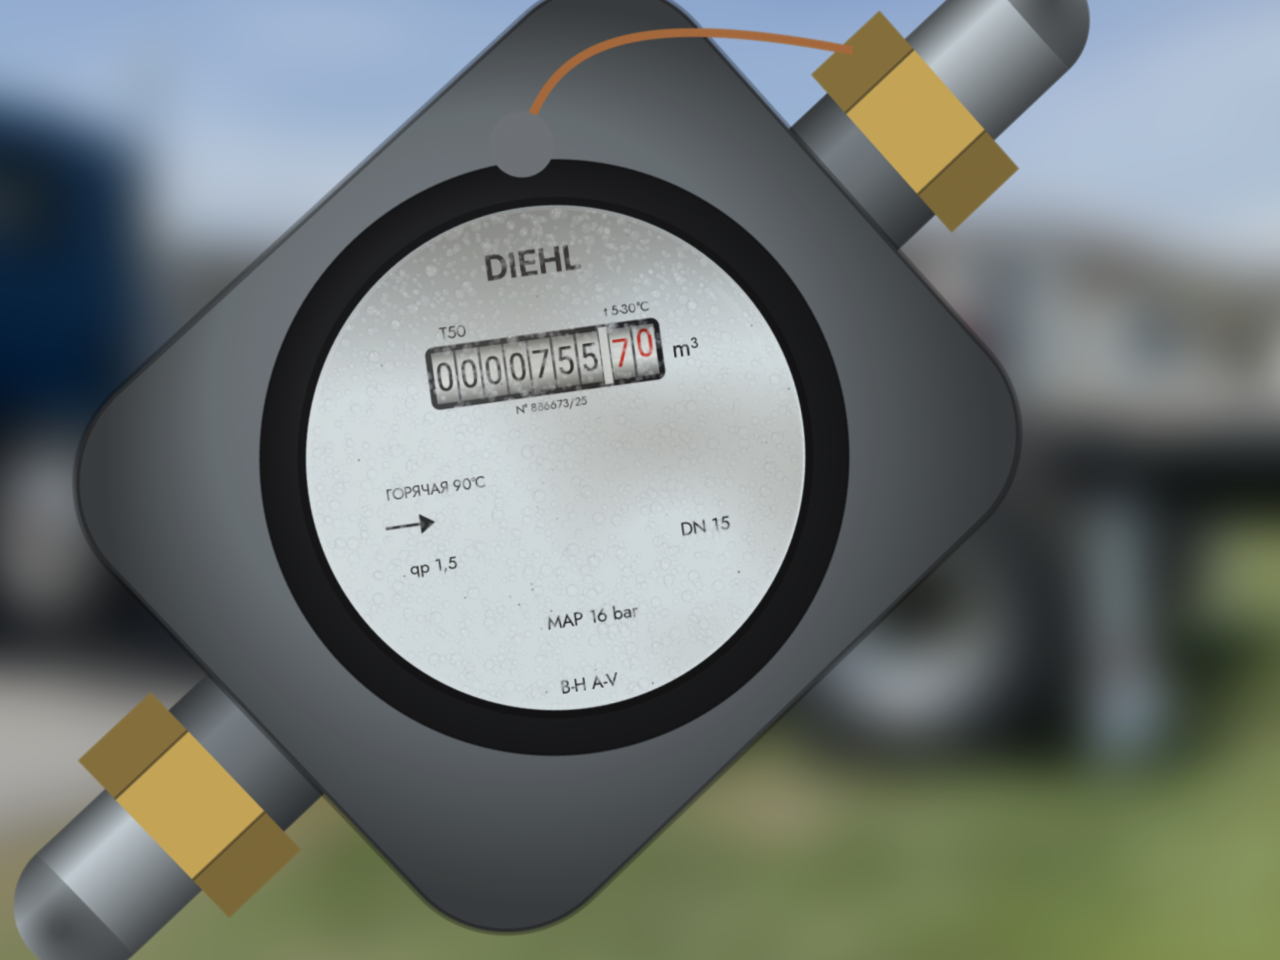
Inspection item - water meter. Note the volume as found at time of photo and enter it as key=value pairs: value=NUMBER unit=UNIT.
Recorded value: value=755.70 unit=m³
